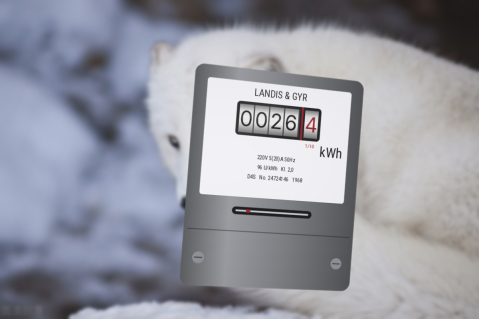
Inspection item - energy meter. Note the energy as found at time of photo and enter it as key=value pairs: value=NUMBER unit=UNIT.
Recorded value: value=26.4 unit=kWh
